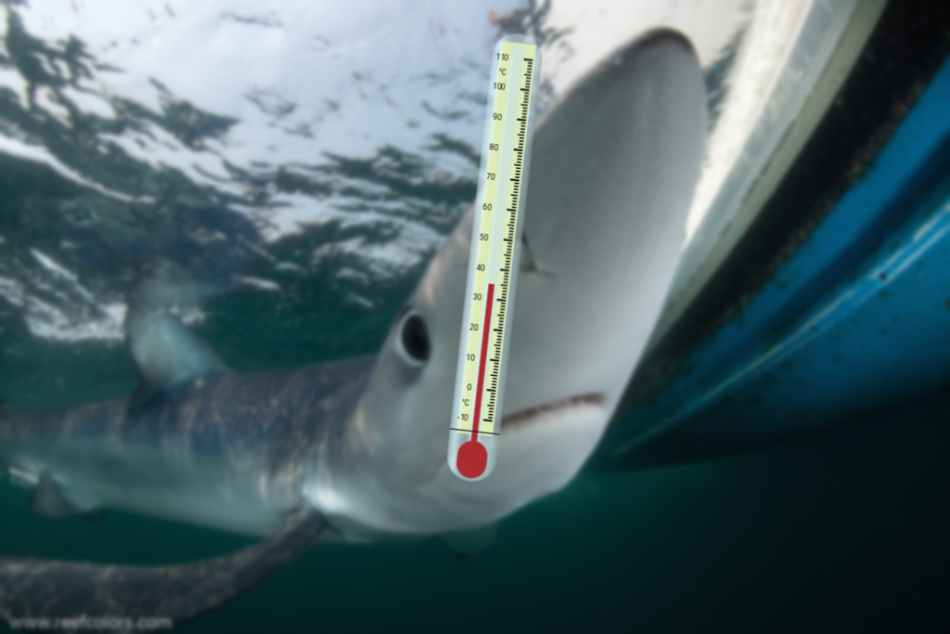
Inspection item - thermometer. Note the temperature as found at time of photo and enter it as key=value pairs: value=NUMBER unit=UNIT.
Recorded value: value=35 unit=°C
